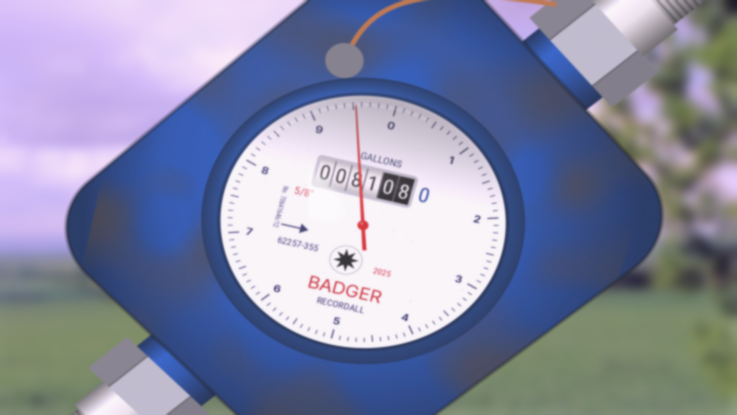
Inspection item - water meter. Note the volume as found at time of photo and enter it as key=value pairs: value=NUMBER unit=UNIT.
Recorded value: value=81079.5 unit=gal
